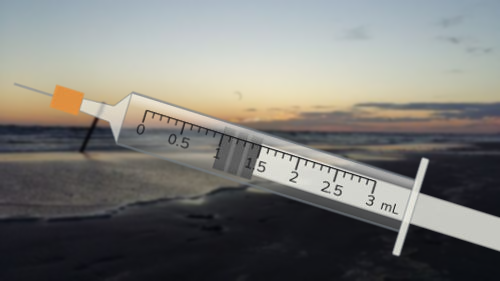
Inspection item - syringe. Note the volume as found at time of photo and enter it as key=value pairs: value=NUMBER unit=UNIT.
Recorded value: value=1 unit=mL
